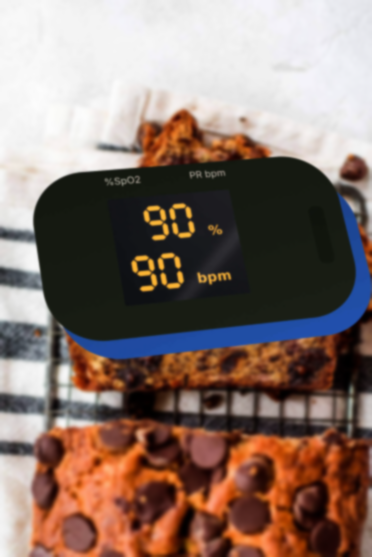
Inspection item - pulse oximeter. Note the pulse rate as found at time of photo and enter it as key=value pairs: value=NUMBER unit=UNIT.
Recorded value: value=90 unit=bpm
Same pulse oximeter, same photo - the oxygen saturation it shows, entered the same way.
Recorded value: value=90 unit=%
